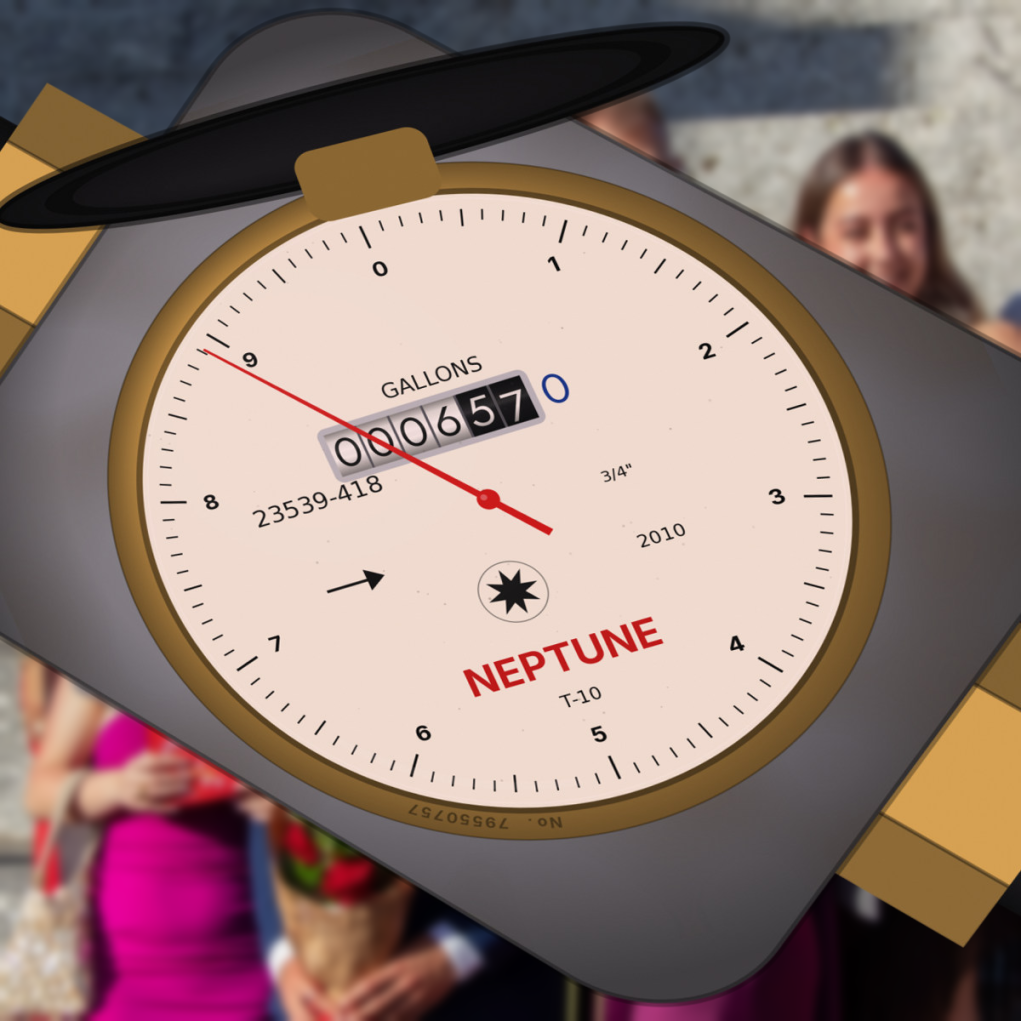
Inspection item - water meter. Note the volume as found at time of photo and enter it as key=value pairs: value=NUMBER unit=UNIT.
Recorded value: value=6568.9 unit=gal
